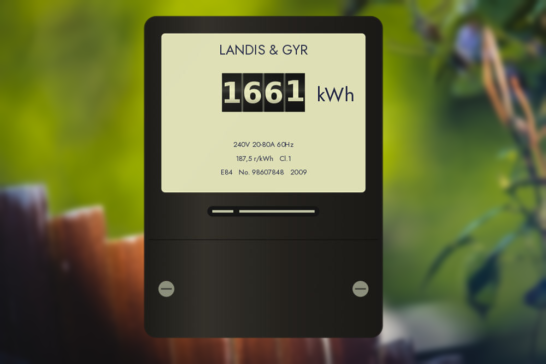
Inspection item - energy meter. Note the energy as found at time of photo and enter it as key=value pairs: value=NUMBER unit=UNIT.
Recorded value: value=1661 unit=kWh
